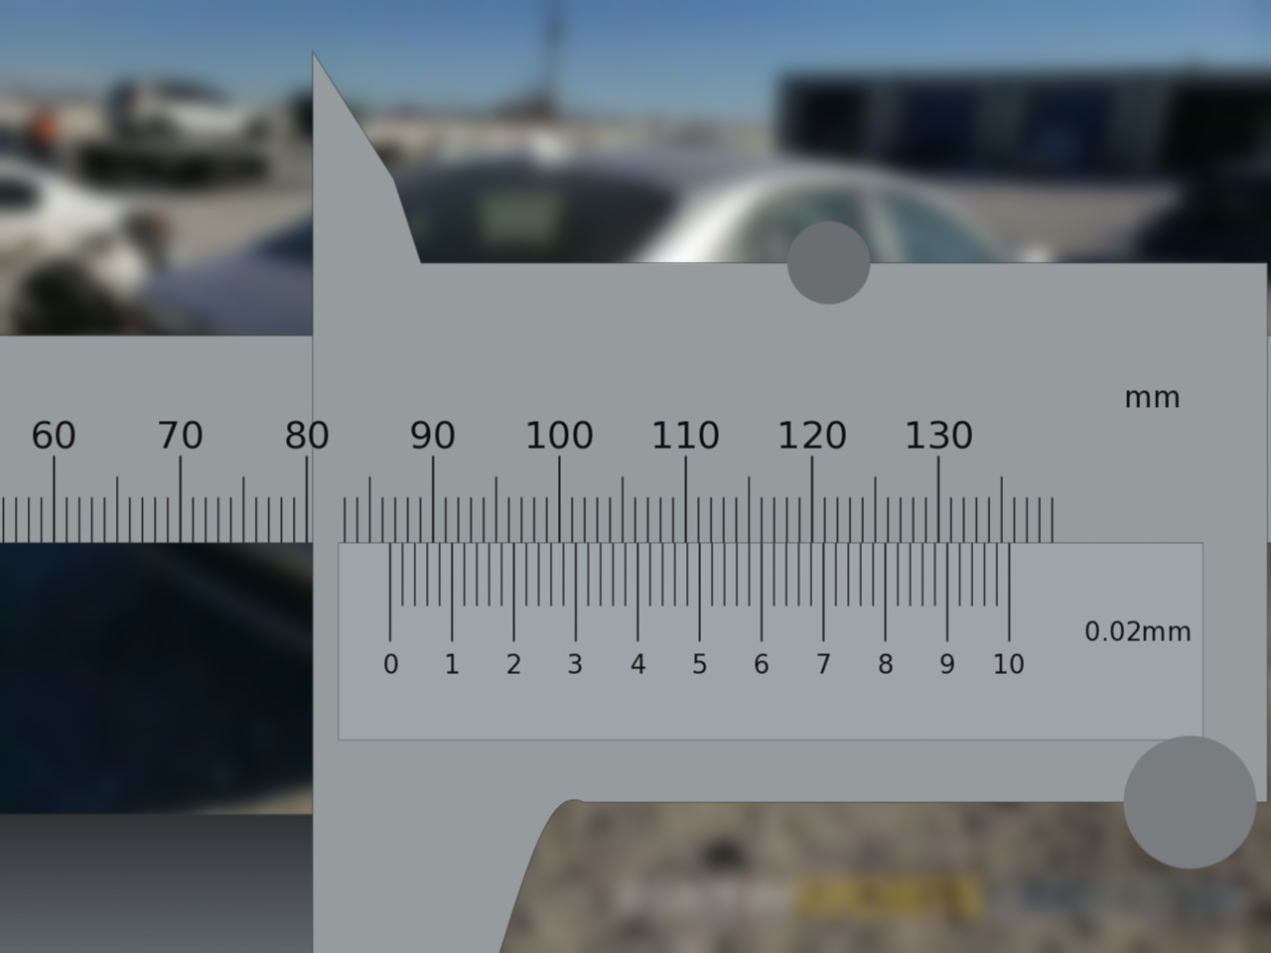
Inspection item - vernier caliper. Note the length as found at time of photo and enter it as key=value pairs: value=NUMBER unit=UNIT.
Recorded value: value=86.6 unit=mm
